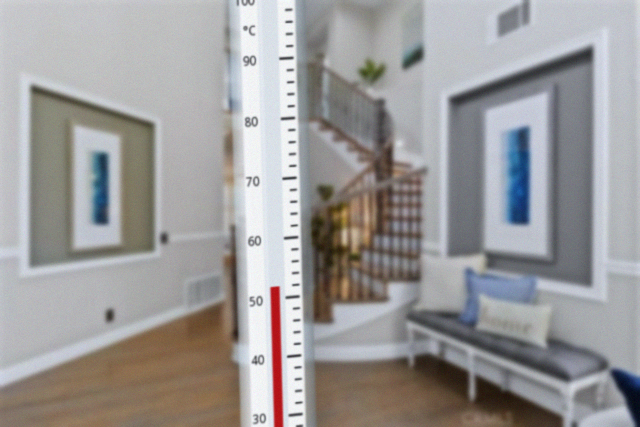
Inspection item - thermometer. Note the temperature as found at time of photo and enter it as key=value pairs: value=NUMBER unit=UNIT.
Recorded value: value=52 unit=°C
